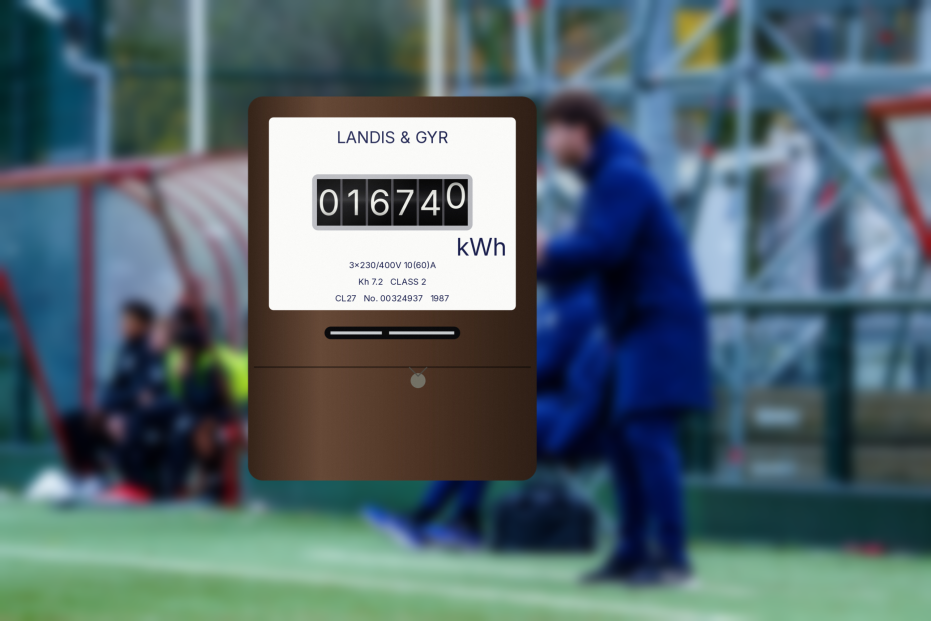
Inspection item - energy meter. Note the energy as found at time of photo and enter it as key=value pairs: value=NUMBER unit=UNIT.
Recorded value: value=16740 unit=kWh
